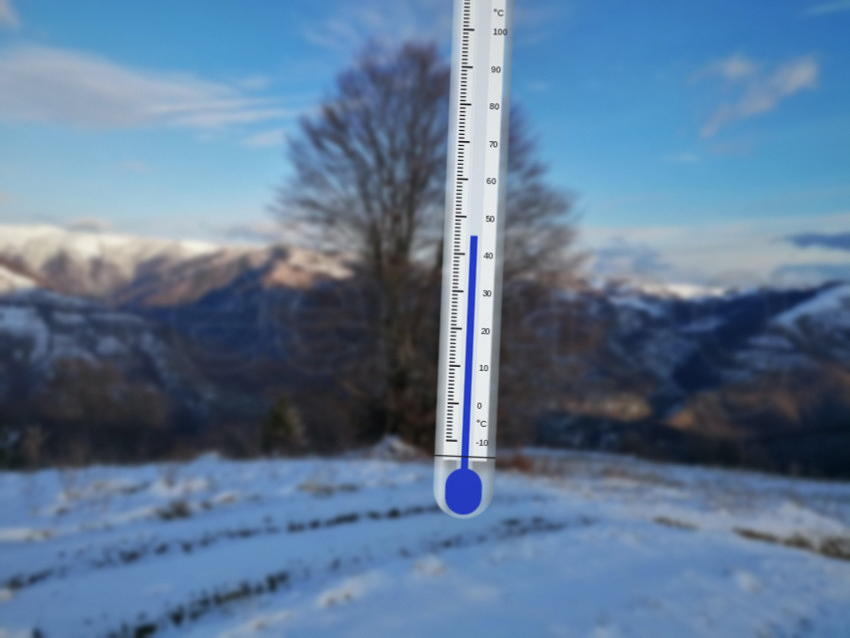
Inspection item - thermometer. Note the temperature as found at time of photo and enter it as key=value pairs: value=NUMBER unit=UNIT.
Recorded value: value=45 unit=°C
